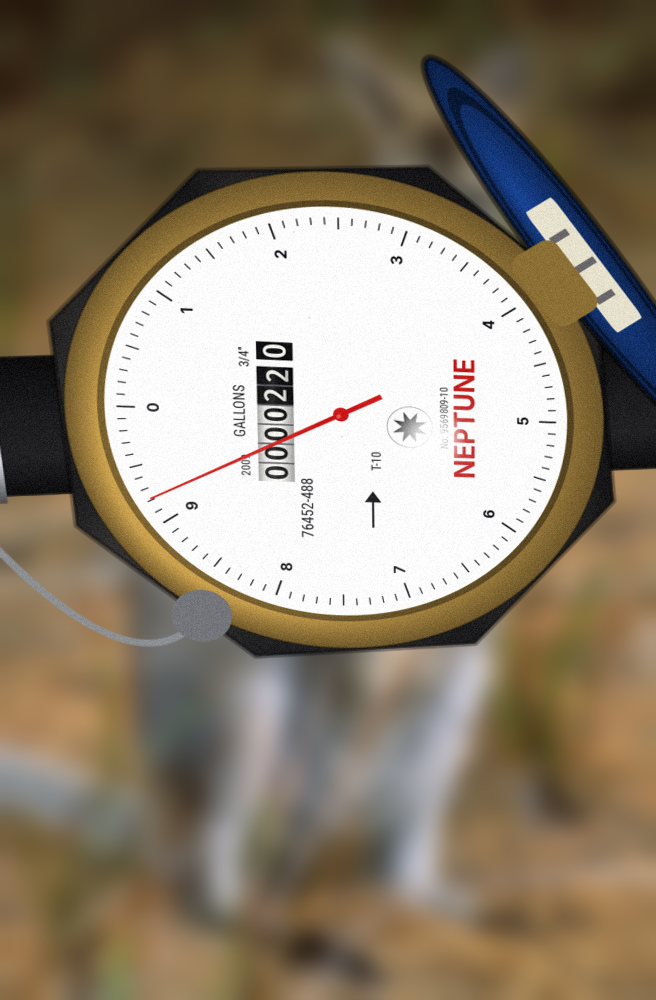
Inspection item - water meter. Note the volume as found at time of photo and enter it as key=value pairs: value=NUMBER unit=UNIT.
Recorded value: value=219.2 unit=gal
